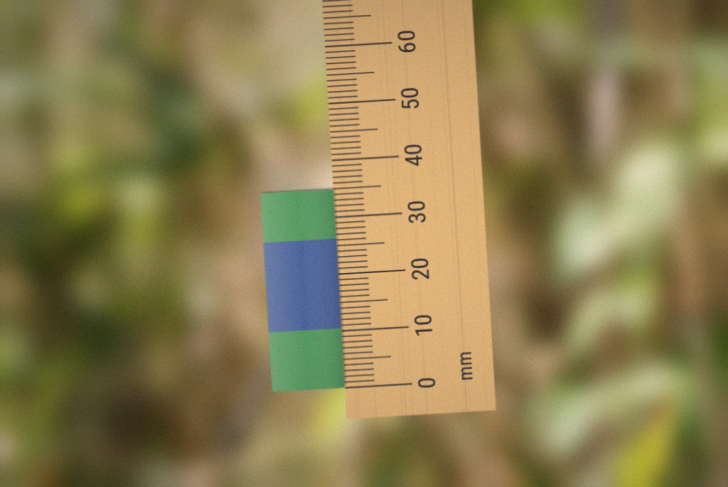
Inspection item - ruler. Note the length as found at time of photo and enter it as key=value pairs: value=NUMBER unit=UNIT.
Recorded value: value=35 unit=mm
